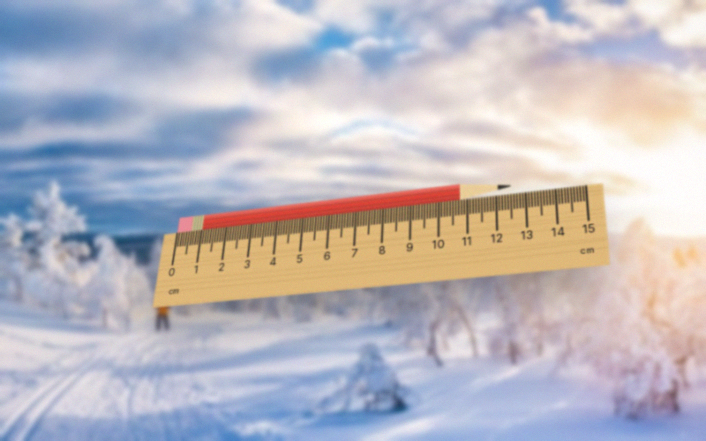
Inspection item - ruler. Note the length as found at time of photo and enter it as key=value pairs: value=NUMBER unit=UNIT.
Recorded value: value=12.5 unit=cm
